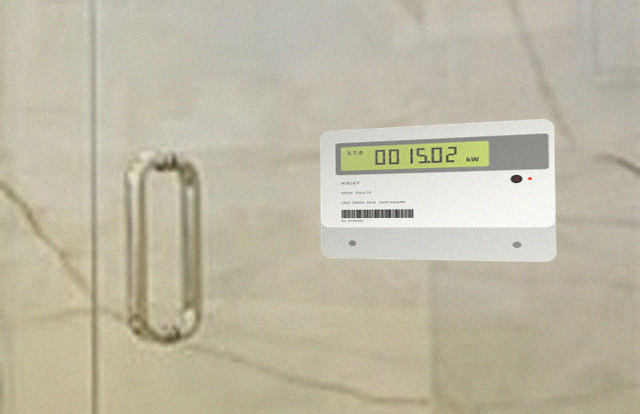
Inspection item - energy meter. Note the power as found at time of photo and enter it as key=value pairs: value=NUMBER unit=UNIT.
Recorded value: value=15.02 unit=kW
